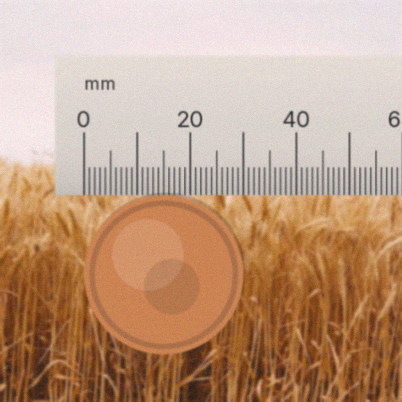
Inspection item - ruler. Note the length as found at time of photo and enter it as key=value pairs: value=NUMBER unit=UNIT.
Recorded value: value=30 unit=mm
